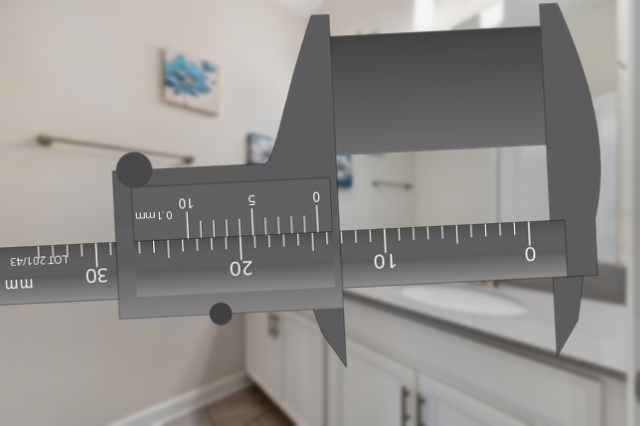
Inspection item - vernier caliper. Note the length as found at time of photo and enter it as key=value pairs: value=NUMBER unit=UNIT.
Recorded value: value=14.6 unit=mm
